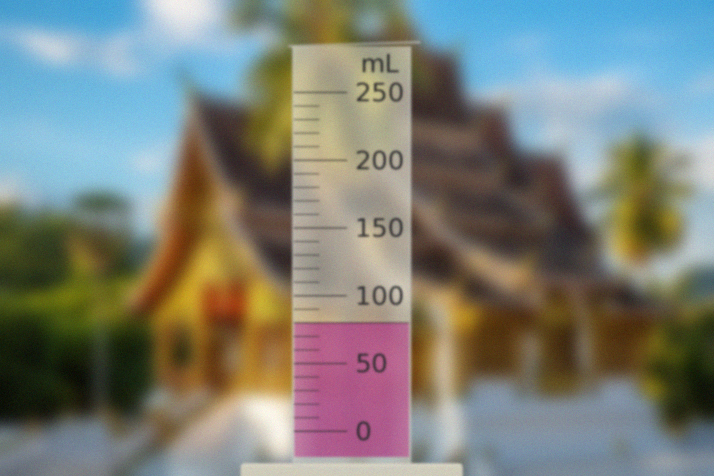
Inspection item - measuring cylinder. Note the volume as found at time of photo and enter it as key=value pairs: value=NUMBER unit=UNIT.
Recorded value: value=80 unit=mL
